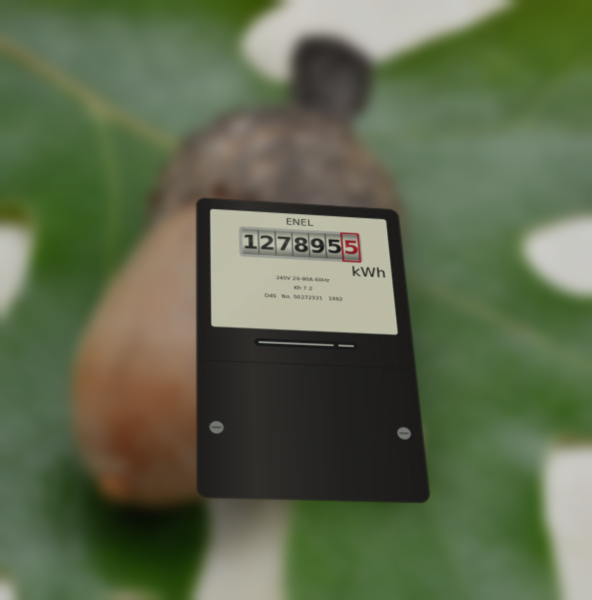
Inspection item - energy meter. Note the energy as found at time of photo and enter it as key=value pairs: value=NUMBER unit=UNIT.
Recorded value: value=127895.5 unit=kWh
